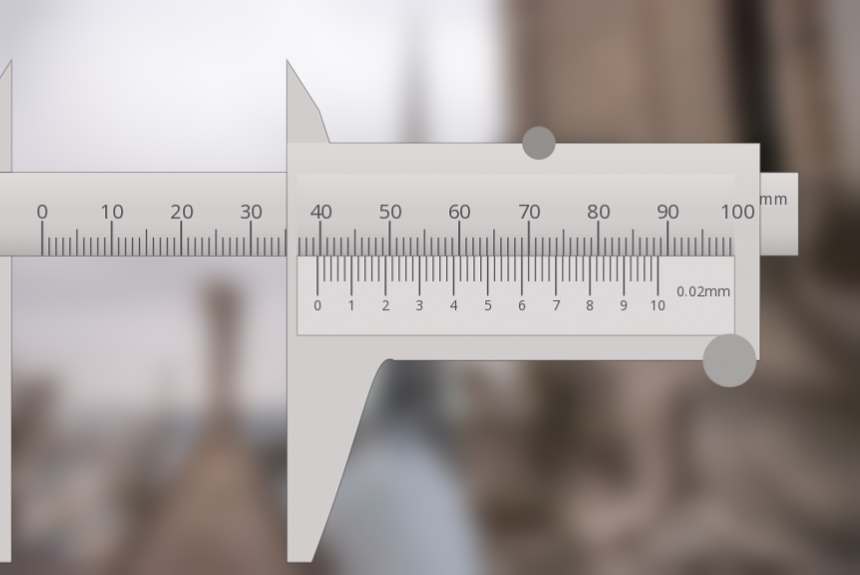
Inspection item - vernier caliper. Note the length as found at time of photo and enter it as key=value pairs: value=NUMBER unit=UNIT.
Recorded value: value=39.6 unit=mm
